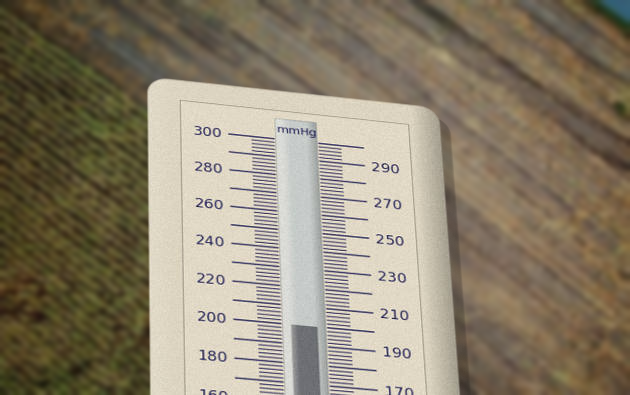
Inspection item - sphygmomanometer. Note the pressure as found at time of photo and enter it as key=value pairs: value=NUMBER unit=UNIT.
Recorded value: value=200 unit=mmHg
